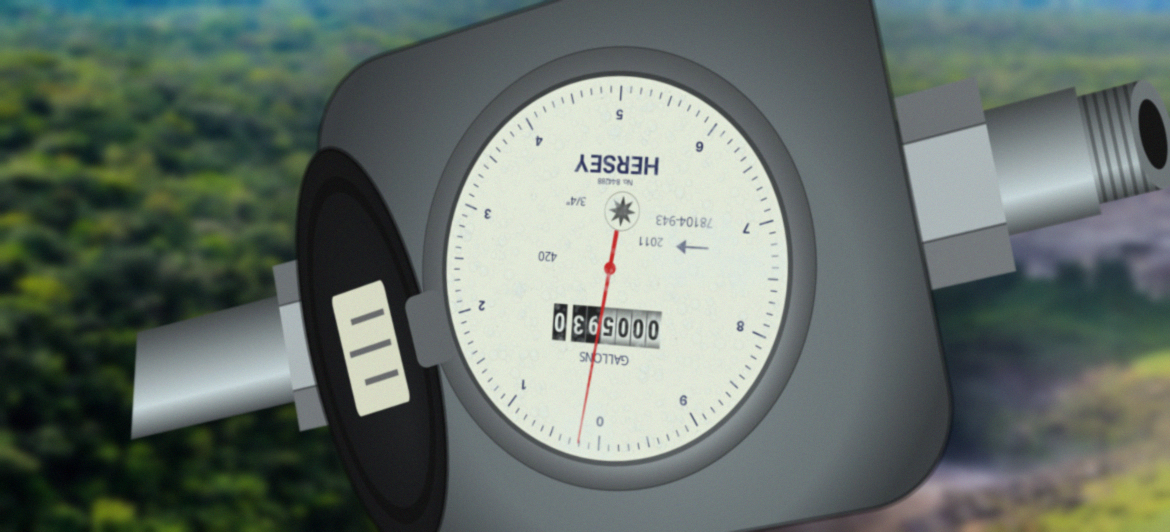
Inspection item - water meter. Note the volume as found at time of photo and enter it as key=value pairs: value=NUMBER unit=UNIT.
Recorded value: value=5930.2 unit=gal
